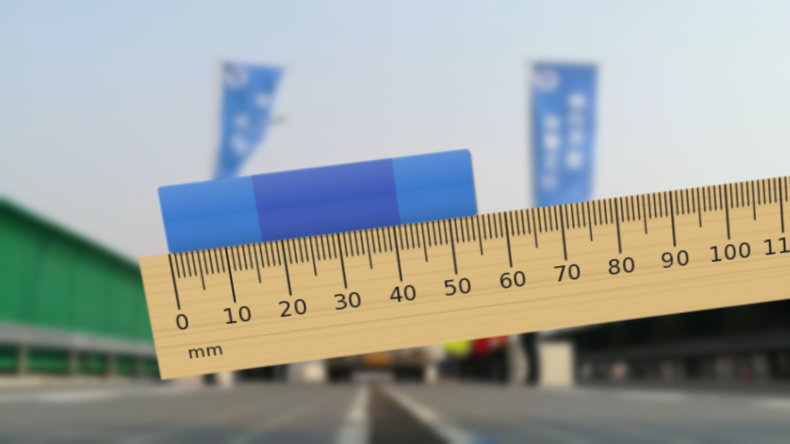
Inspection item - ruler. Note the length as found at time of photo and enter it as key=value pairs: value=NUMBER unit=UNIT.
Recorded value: value=55 unit=mm
